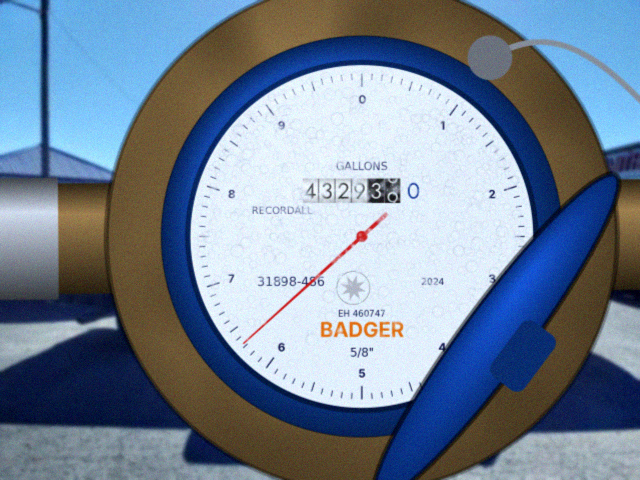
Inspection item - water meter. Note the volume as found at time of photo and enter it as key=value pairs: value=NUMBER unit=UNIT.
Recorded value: value=4329386.3 unit=gal
